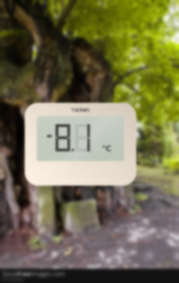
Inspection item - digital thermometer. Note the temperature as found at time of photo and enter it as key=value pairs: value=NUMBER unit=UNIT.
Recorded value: value=-8.1 unit=°C
